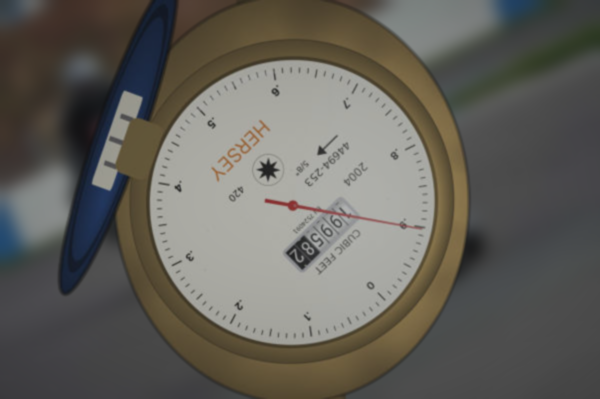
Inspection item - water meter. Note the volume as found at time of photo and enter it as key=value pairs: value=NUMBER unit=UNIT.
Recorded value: value=199581.90 unit=ft³
